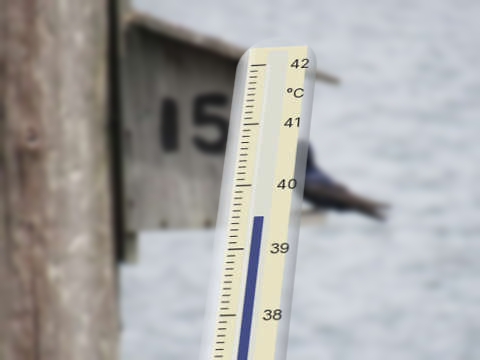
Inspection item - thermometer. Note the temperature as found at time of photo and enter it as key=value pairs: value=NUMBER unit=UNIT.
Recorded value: value=39.5 unit=°C
